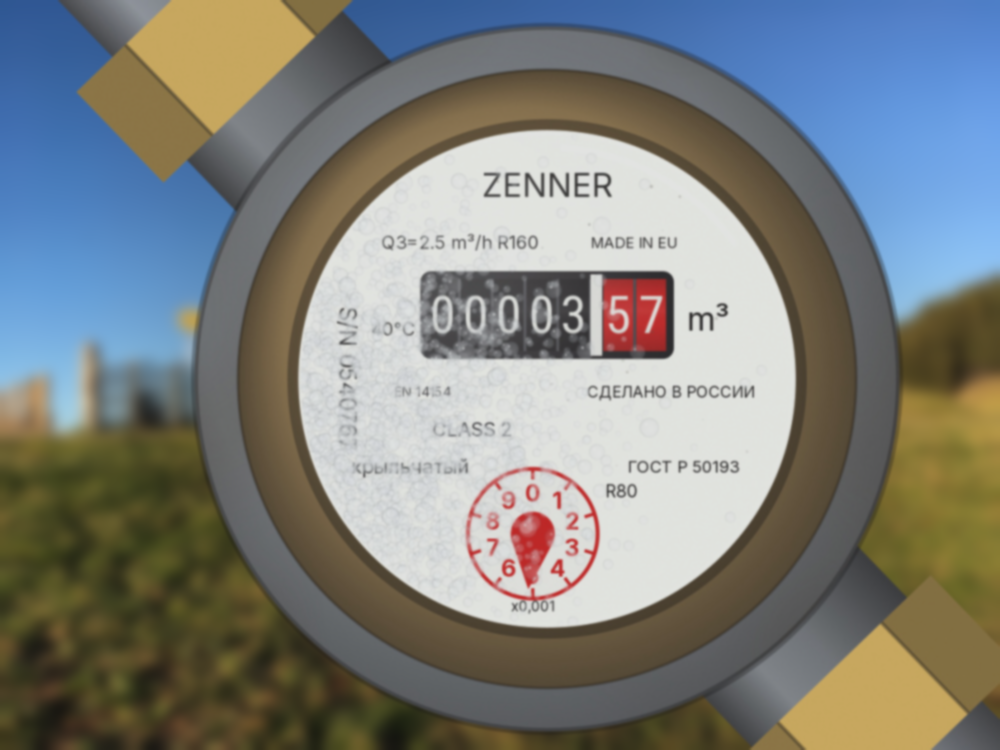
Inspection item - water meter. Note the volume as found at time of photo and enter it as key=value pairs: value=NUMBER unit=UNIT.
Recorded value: value=3.575 unit=m³
